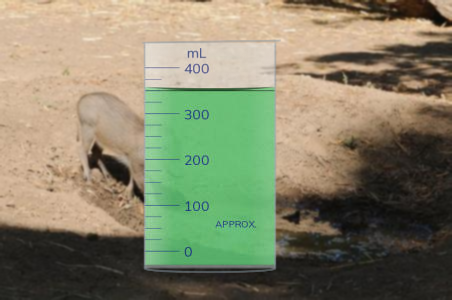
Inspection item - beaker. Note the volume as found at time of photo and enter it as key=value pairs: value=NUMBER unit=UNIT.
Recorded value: value=350 unit=mL
